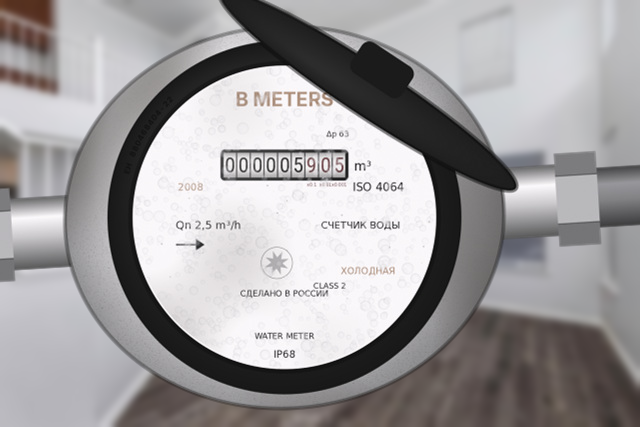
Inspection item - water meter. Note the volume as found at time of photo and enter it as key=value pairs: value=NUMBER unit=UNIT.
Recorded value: value=5.905 unit=m³
